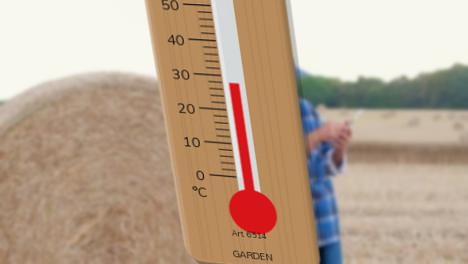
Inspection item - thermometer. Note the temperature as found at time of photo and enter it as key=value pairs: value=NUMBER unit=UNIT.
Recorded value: value=28 unit=°C
